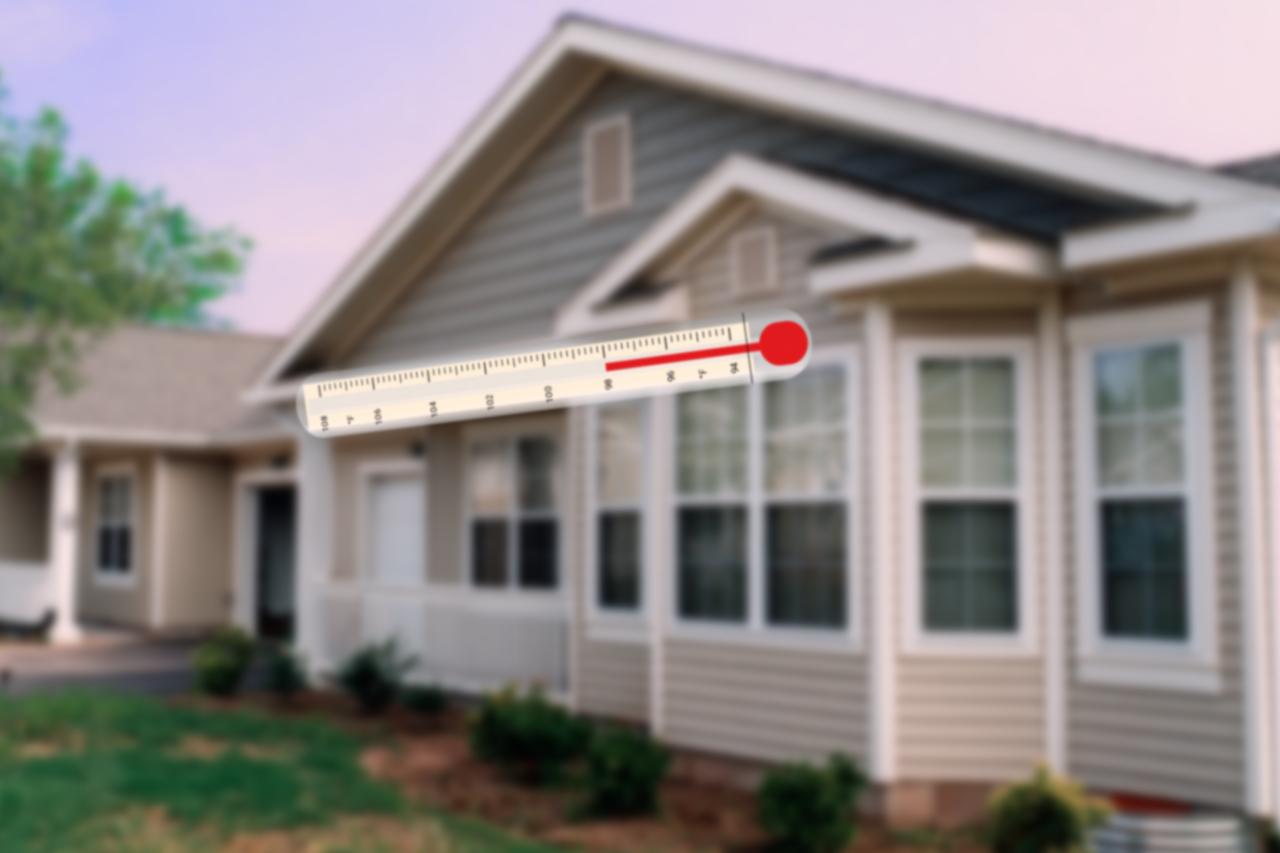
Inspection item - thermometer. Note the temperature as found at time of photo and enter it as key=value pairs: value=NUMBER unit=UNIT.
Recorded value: value=98 unit=°F
